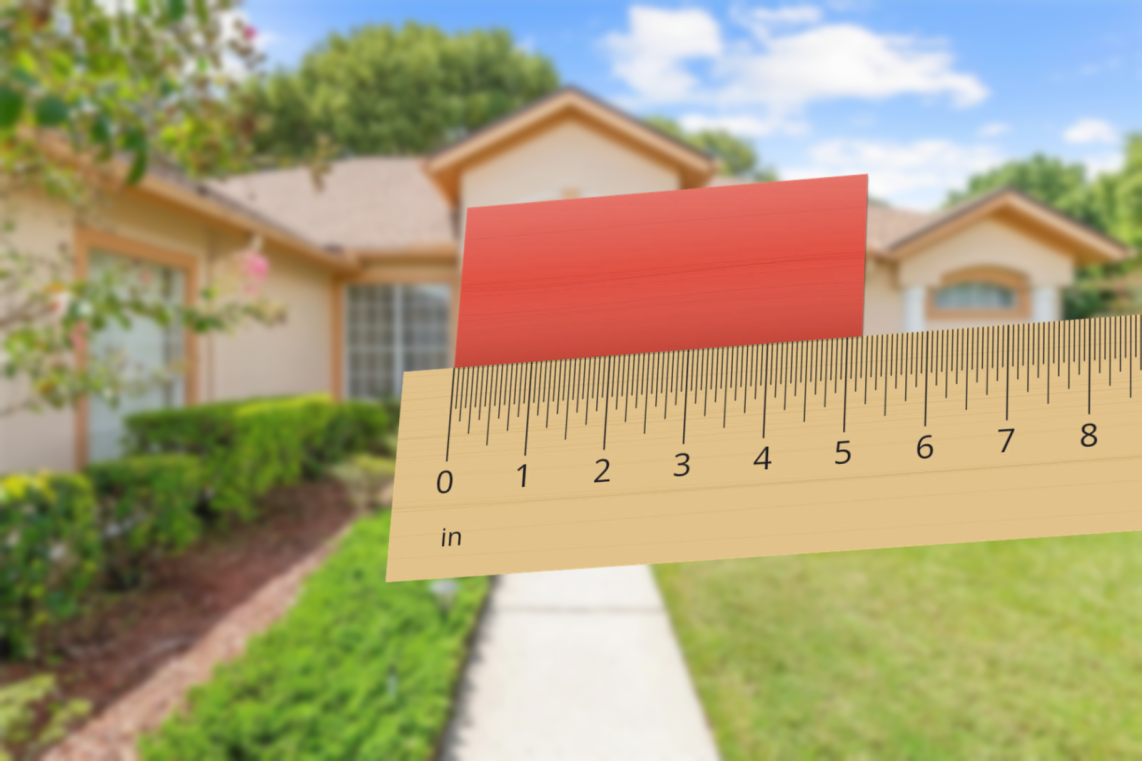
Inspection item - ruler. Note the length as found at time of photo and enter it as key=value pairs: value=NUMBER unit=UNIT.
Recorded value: value=5.1875 unit=in
